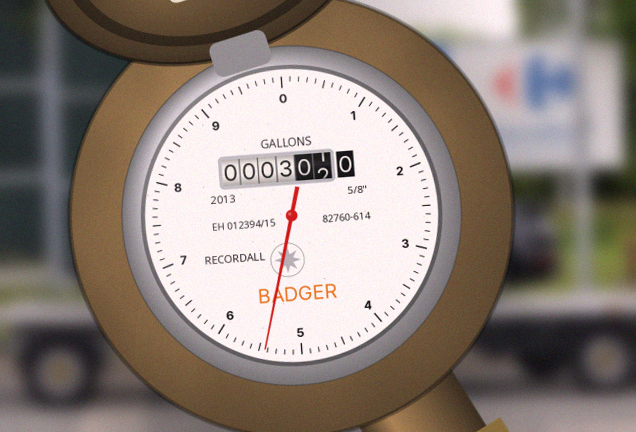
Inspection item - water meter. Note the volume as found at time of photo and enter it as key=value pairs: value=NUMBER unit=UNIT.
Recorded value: value=3015.4 unit=gal
